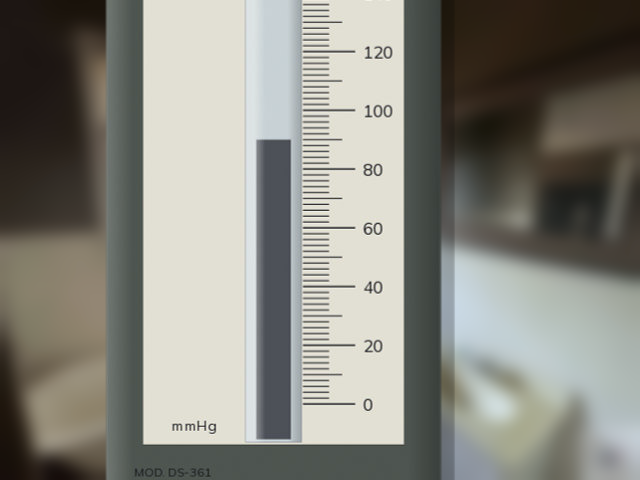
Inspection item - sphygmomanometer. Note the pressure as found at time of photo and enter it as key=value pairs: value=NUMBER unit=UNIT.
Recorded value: value=90 unit=mmHg
